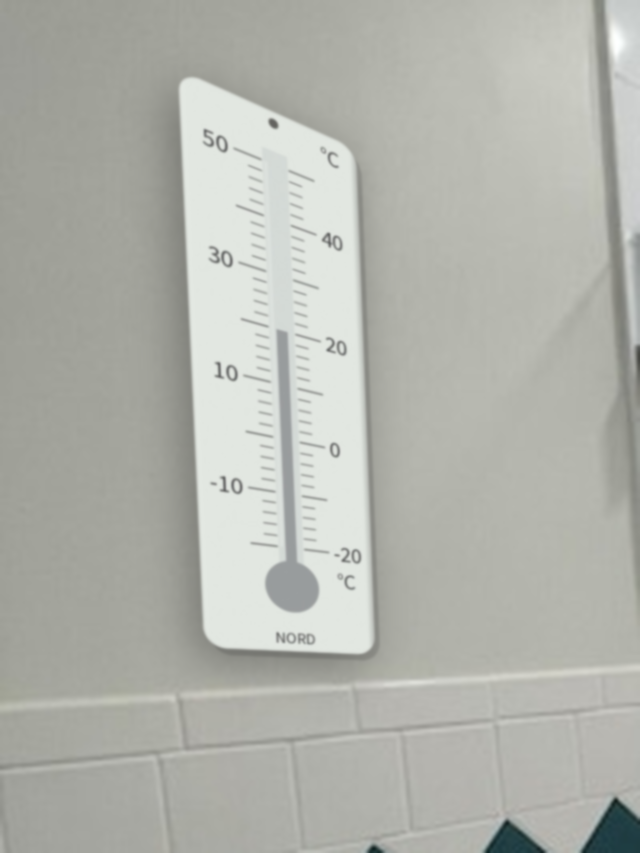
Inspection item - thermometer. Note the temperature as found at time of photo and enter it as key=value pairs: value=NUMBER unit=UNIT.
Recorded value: value=20 unit=°C
